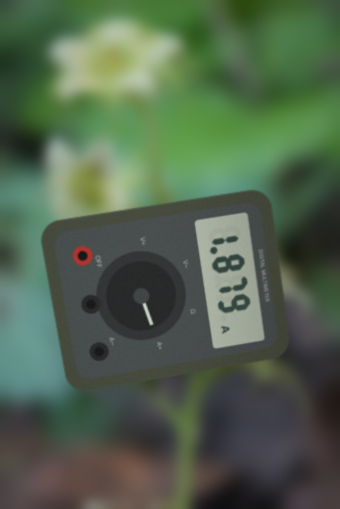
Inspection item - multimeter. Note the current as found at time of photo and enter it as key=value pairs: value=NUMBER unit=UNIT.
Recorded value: value=1.879 unit=A
